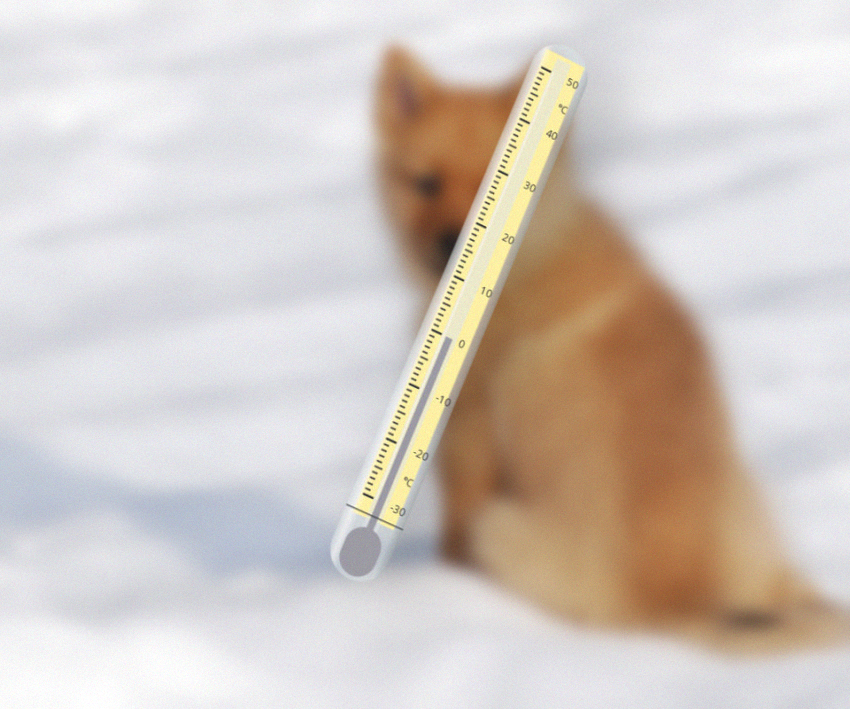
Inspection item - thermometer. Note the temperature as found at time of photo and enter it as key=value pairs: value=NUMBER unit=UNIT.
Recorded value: value=0 unit=°C
